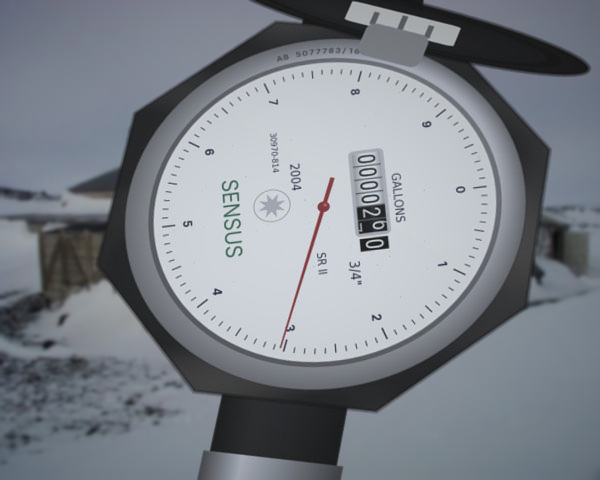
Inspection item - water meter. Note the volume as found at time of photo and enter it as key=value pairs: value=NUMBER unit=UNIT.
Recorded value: value=263.0 unit=gal
